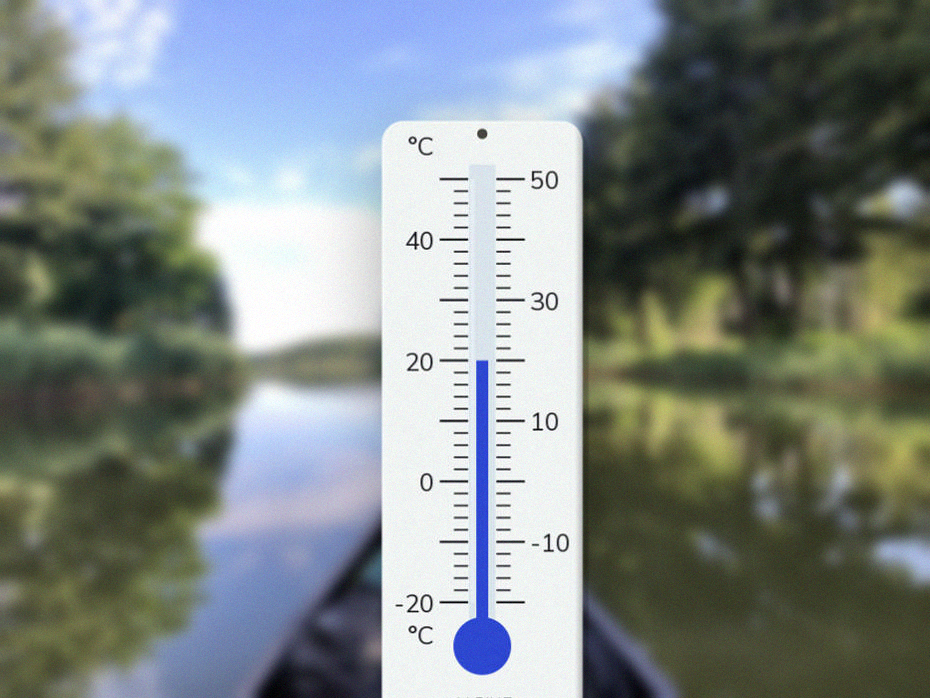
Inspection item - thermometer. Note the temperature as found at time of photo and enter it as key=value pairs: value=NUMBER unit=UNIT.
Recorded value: value=20 unit=°C
